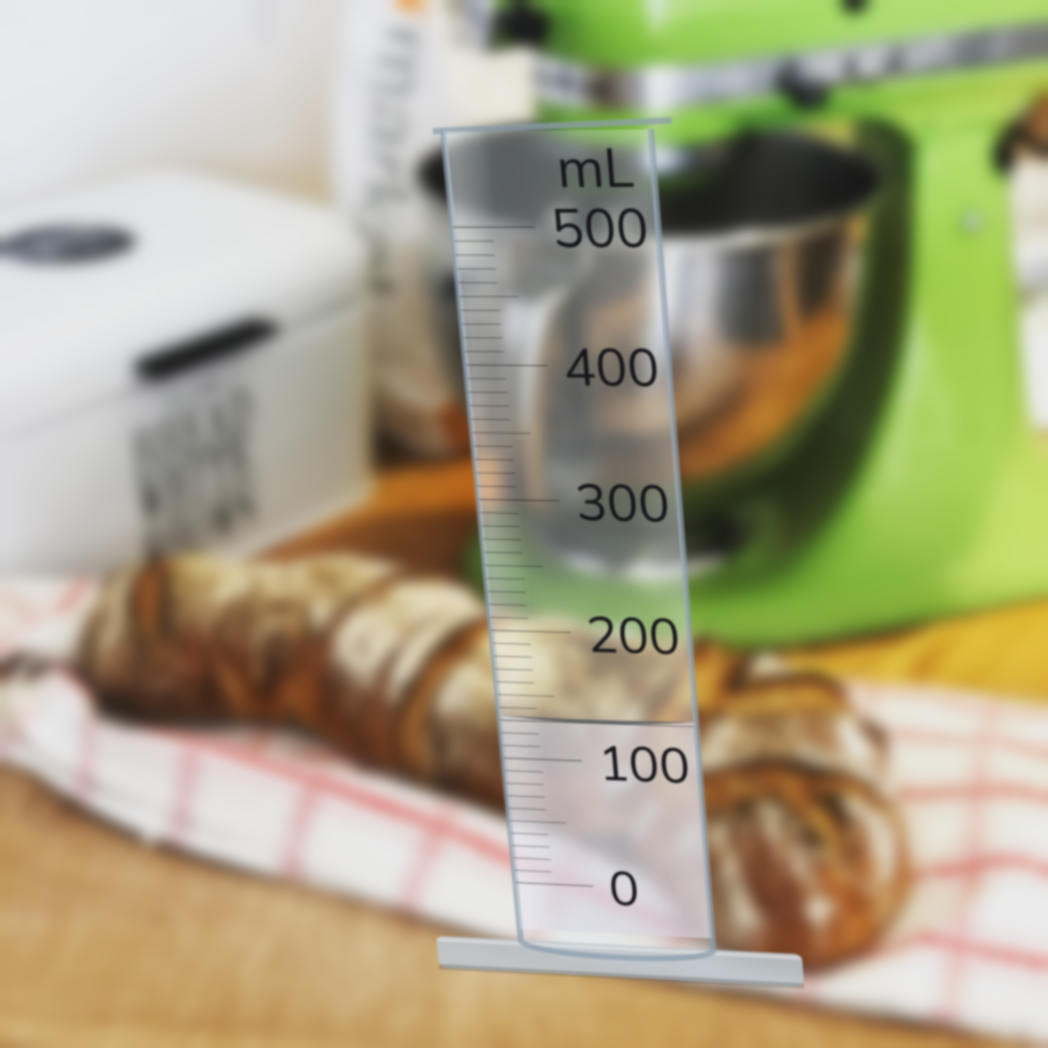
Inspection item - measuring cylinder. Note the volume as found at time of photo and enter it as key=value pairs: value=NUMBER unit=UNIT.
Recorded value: value=130 unit=mL
